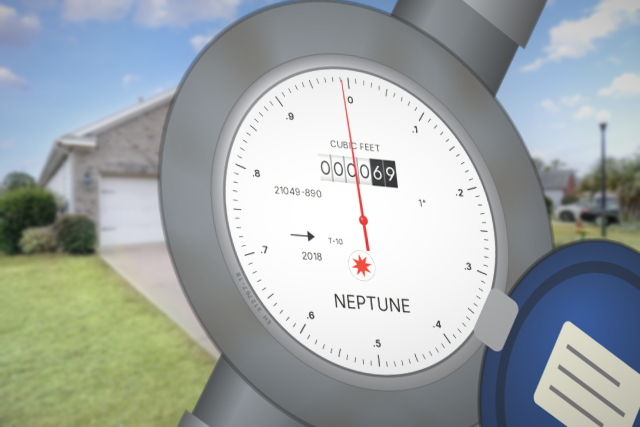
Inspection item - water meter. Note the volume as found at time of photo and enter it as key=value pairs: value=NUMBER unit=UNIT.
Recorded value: value=68.99 unit=ft³
